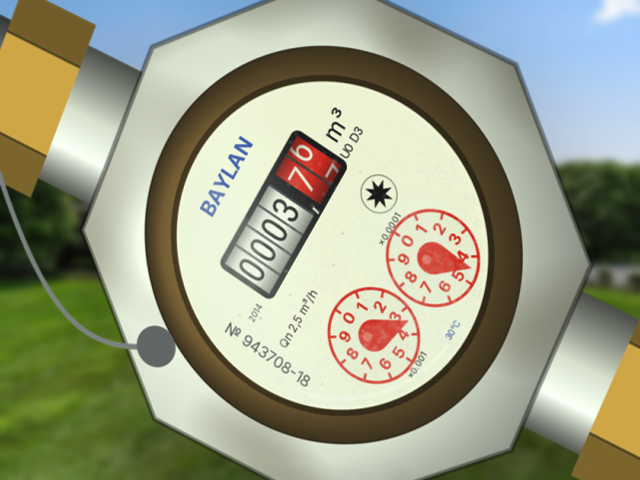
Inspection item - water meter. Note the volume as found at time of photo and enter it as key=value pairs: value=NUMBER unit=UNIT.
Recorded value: value=3.7634 unit=m³
